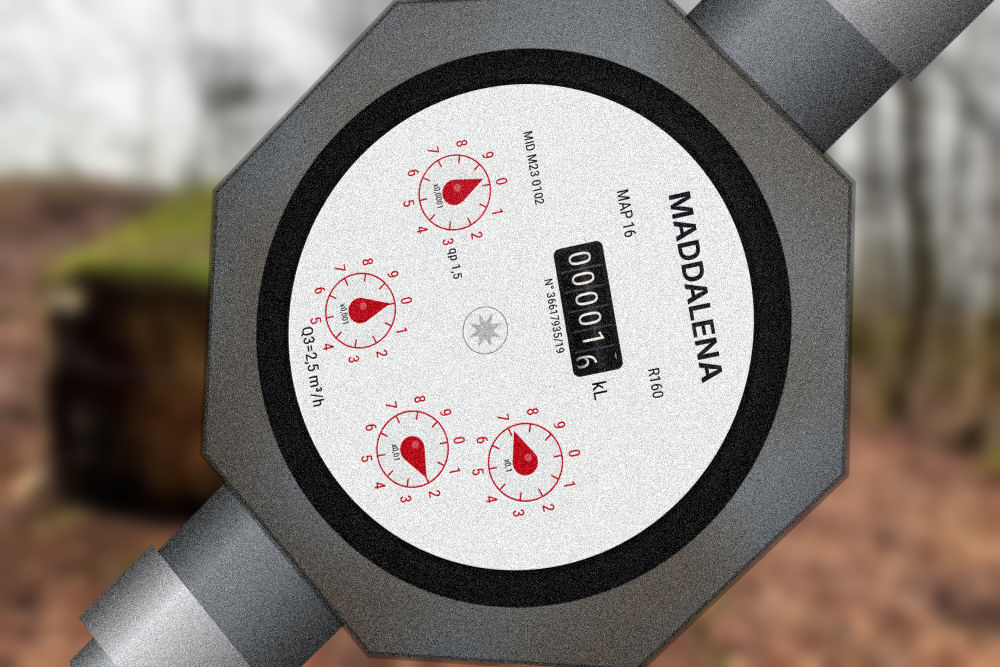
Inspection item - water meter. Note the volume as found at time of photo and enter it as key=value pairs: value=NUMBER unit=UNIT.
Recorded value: value=15.7199 unit=kL
